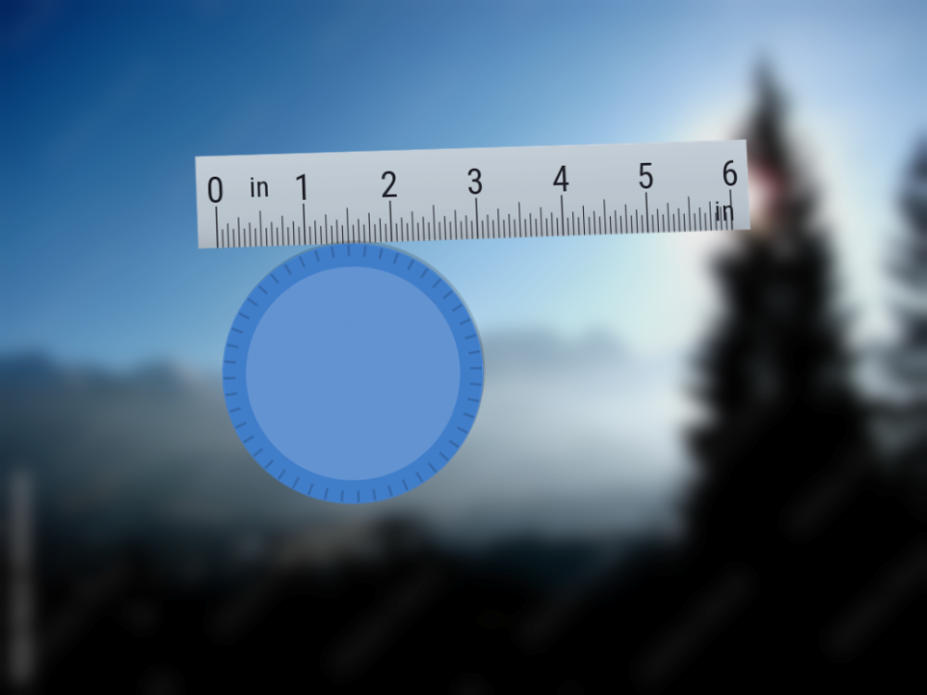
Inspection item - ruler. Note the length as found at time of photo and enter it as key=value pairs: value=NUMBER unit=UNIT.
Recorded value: value=3 unit=in
